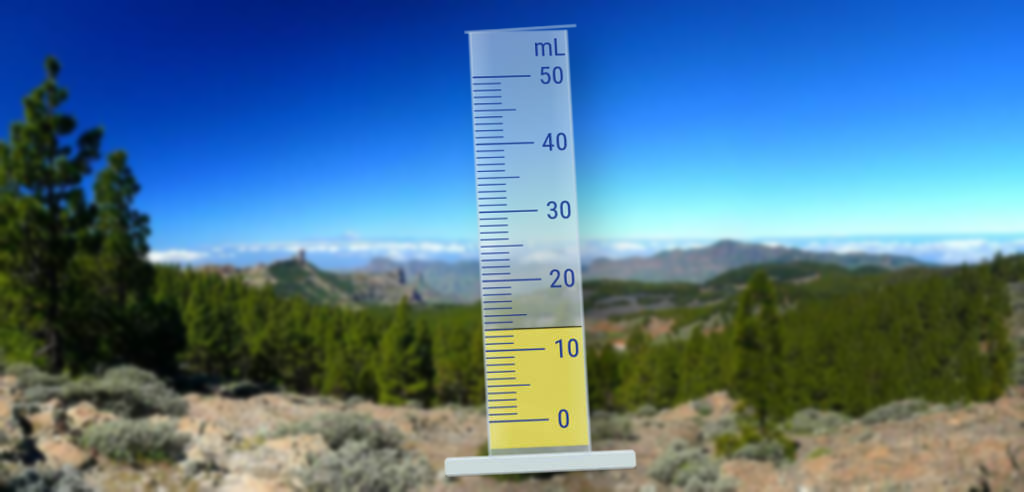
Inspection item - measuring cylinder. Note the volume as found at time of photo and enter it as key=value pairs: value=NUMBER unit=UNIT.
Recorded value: value=13 unit=mL
